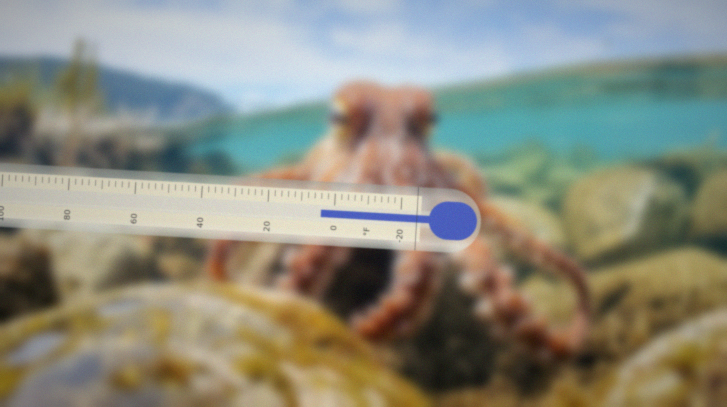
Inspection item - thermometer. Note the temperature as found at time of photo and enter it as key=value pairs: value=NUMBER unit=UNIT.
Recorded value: value=4 unit=°F
